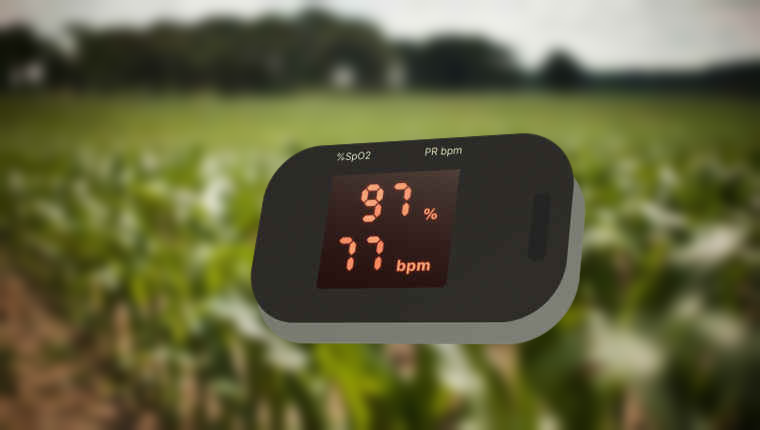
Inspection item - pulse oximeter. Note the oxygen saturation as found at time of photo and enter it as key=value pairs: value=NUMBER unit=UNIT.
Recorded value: value=97 unit=%
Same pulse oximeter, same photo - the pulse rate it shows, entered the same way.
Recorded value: value=77 unit=bpm
